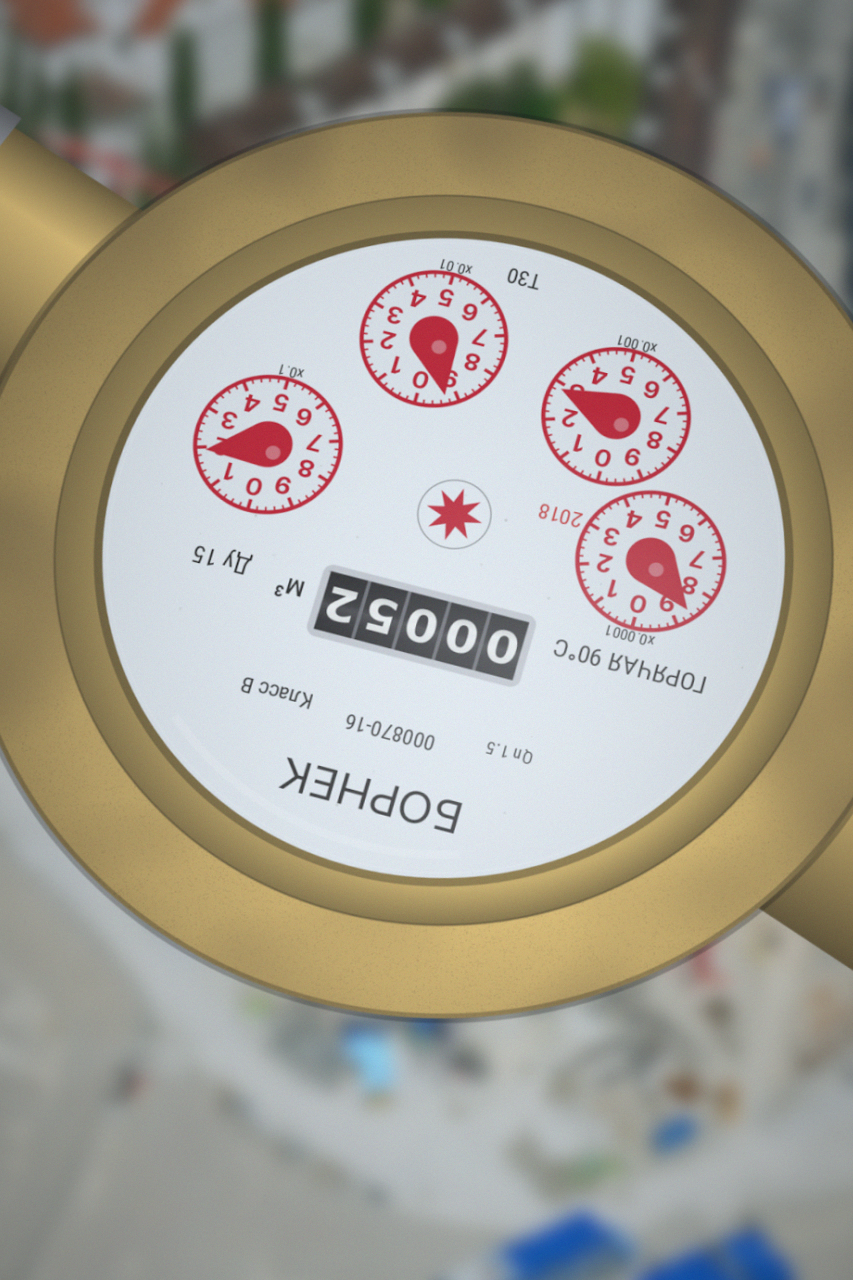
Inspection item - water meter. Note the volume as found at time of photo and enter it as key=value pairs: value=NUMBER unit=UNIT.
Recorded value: value=52.1928 unit=m³
